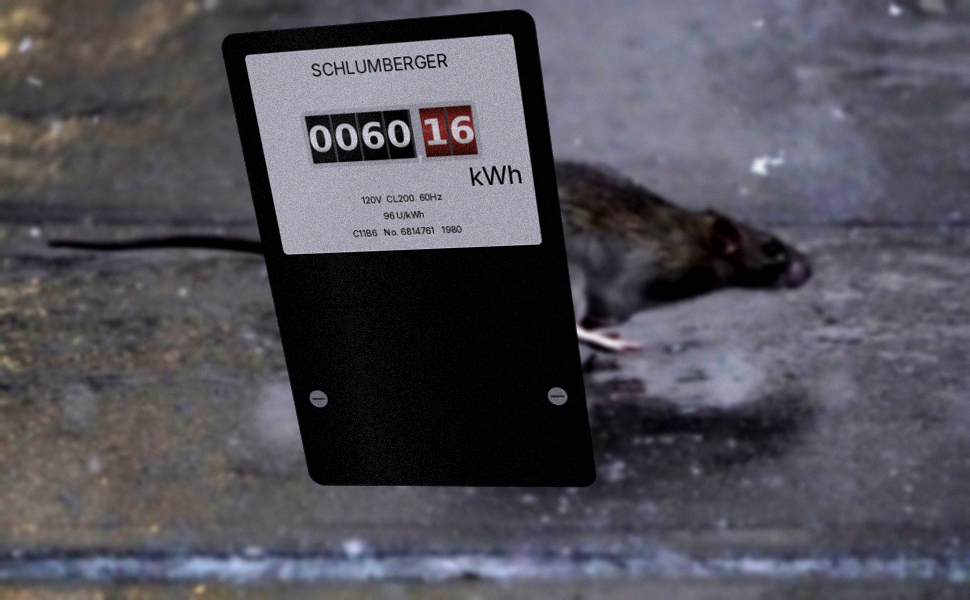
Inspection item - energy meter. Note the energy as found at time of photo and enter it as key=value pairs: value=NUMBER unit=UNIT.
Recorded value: value=60.16 unit=kWh
